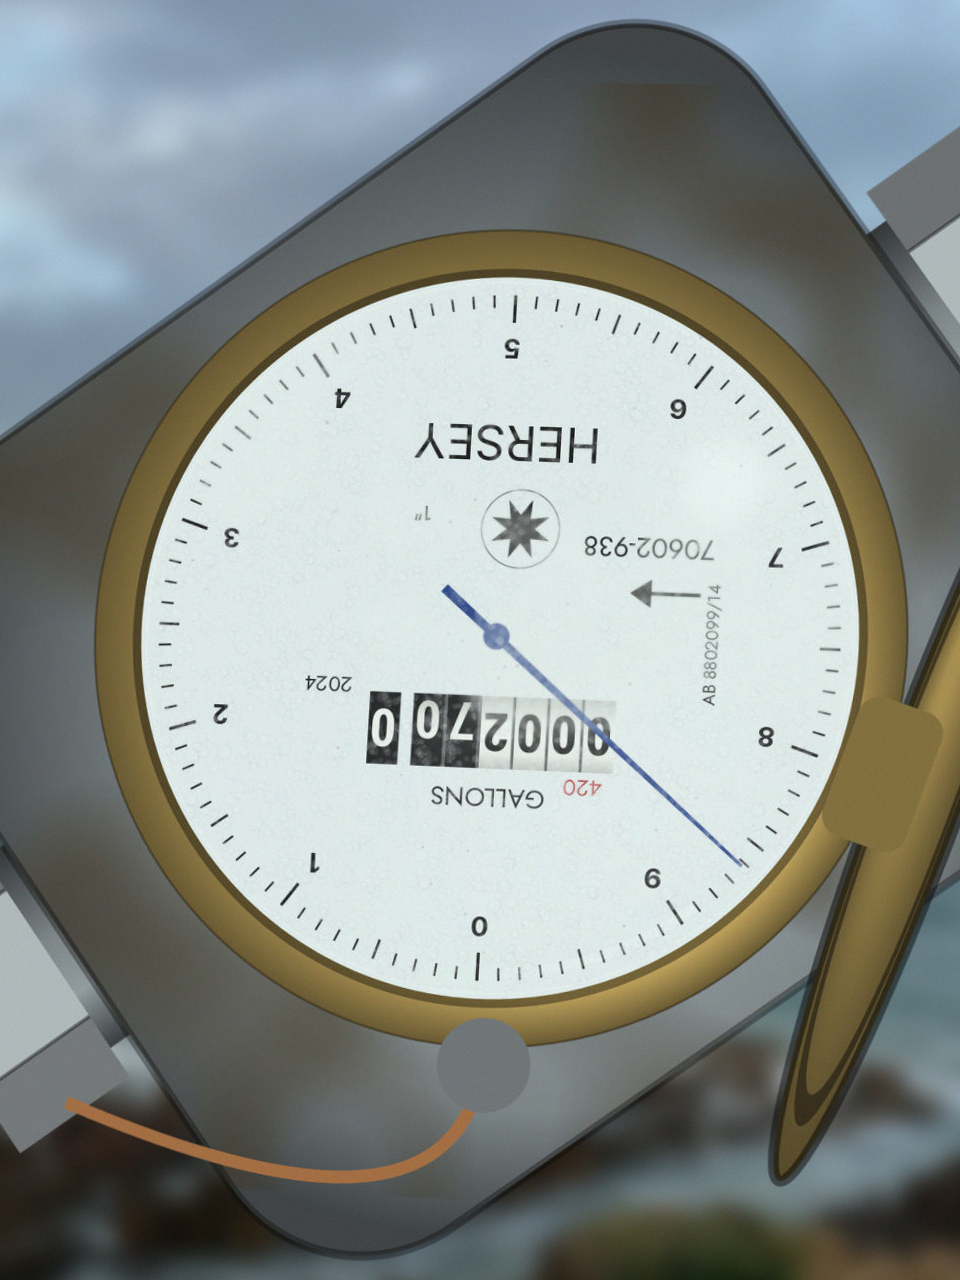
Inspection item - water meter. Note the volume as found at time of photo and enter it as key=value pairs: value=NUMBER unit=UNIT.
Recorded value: value=2698.6 unit=gal
